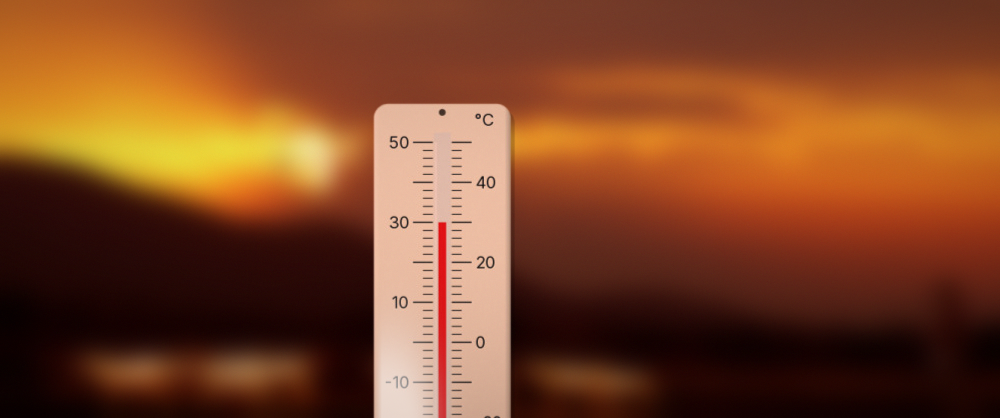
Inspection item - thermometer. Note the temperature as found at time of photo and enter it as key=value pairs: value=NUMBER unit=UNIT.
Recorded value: value=30 unit=°C
